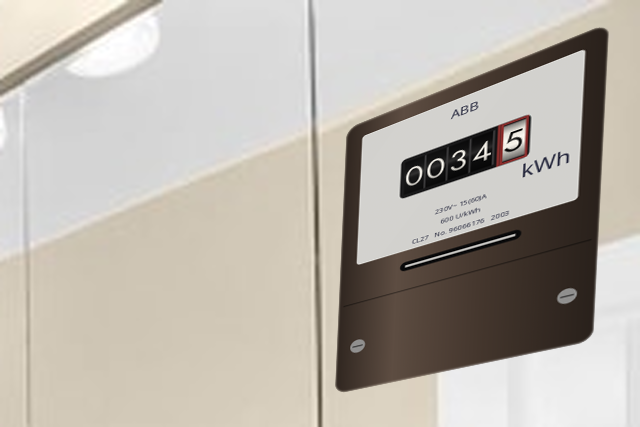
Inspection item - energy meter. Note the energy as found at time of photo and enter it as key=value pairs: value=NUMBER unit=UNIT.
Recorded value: value=34.5 unit=kWh
